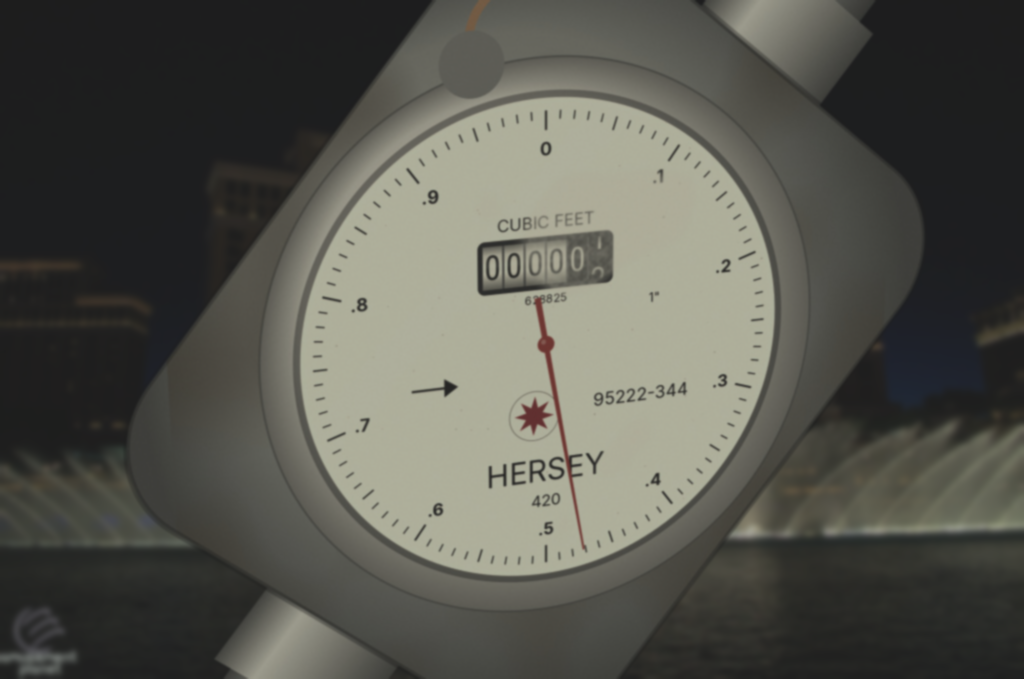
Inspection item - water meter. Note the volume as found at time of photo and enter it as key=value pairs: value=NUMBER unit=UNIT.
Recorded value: value=1.47 unit=ft³
